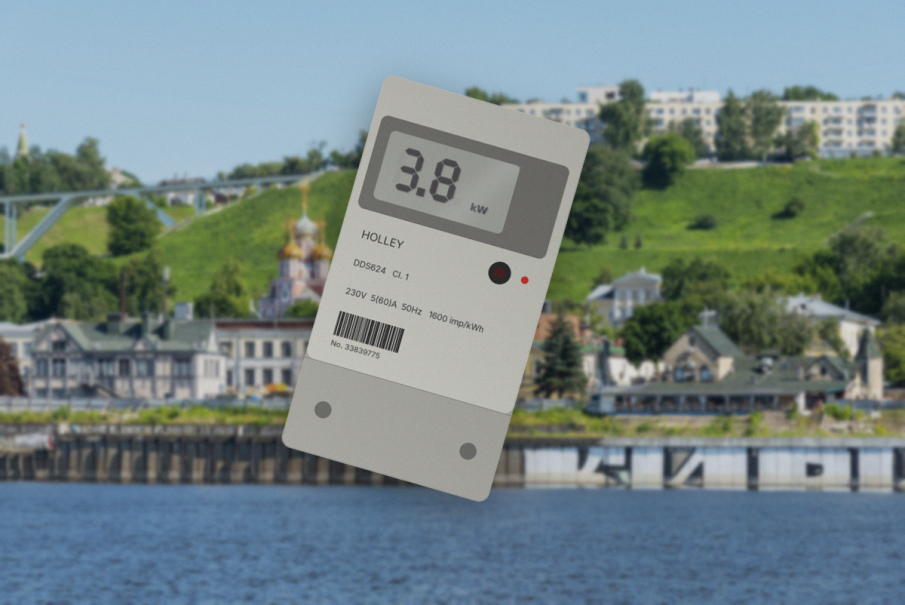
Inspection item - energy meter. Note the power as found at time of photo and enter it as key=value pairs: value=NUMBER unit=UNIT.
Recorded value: value=3.8 unit=kW
